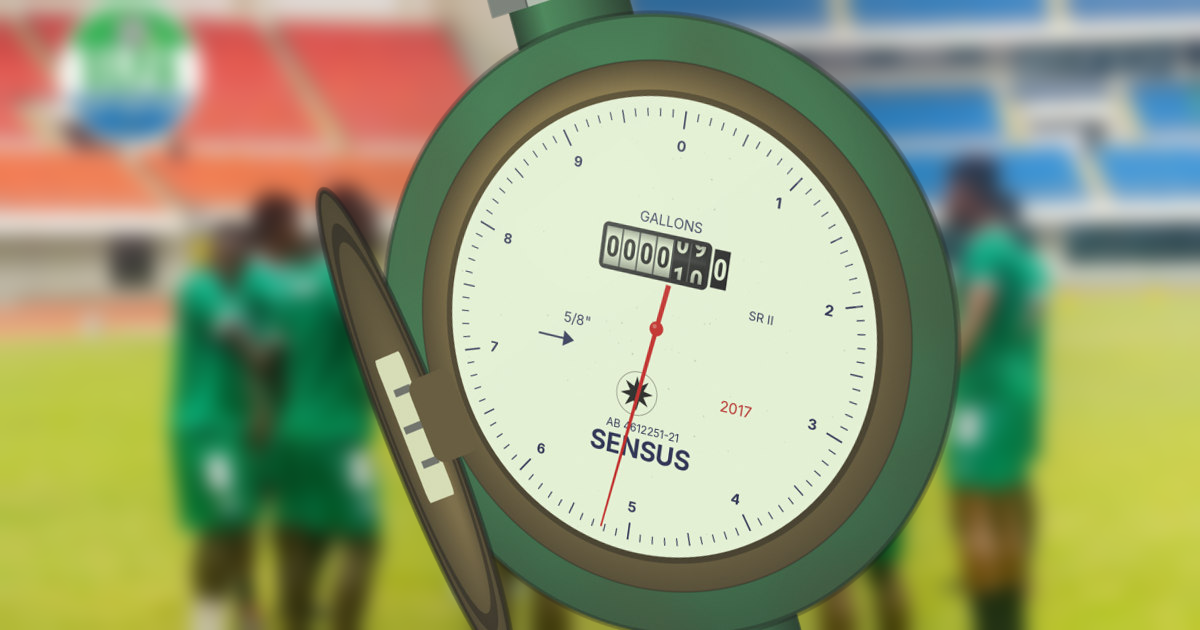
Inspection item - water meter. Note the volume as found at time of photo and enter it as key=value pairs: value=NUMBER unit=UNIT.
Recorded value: value=95.2 unit=gal
